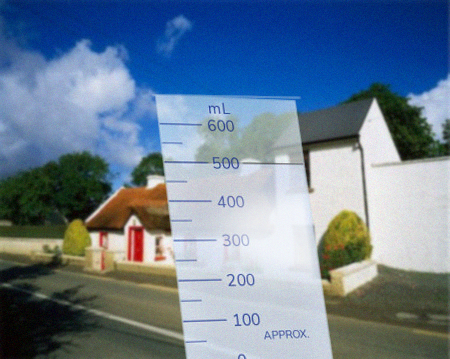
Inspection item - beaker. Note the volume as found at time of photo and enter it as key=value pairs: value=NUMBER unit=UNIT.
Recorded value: value=500 unit=mL
